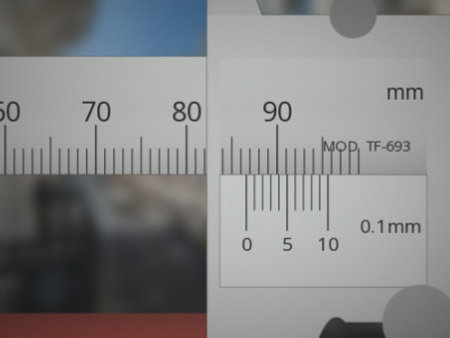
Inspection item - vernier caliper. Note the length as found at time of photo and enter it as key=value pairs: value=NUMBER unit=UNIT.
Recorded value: value=86.6 unit=mm
